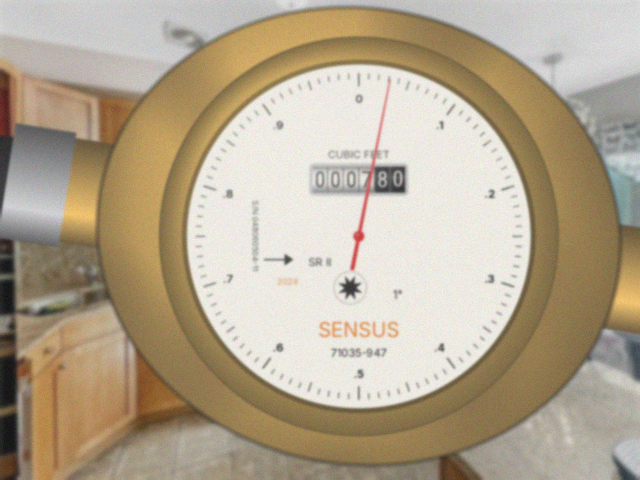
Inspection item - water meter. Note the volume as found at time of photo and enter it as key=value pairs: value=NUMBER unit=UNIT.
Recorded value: value=780.03 unit=ft³
